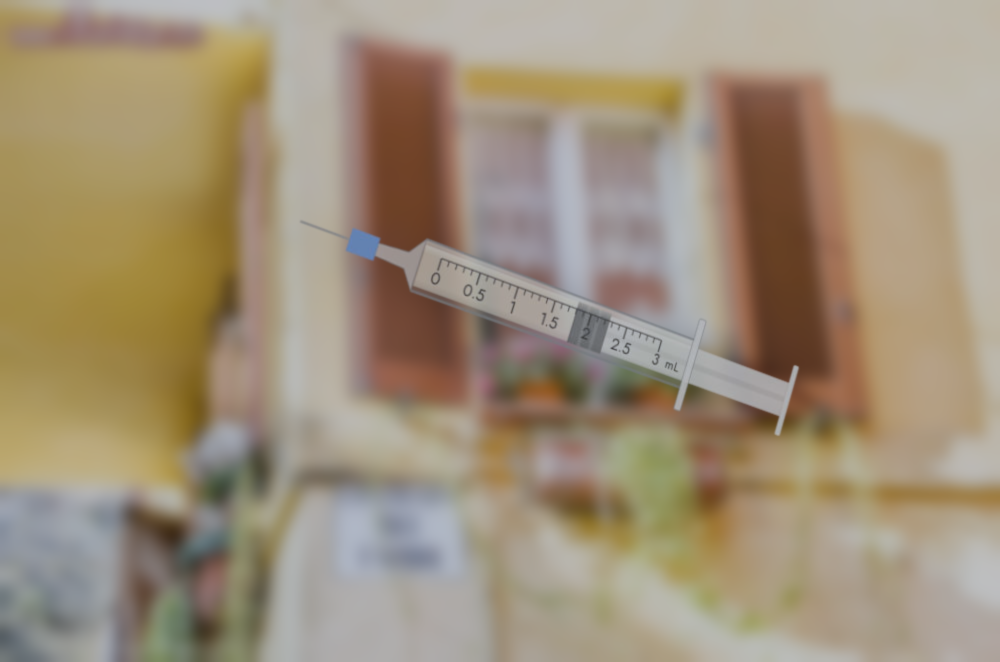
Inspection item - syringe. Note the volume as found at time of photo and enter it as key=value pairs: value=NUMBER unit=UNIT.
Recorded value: value=1.8 unit=mL
